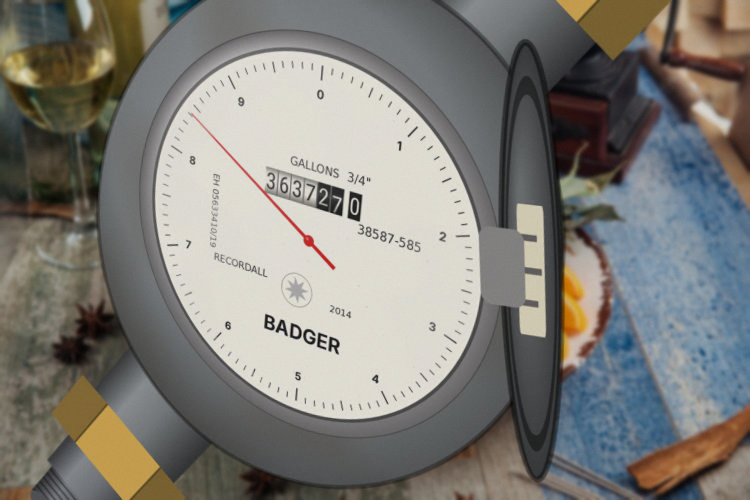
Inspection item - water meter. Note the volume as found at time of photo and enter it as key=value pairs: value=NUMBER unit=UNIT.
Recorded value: value=3637268.4 unit=gal
